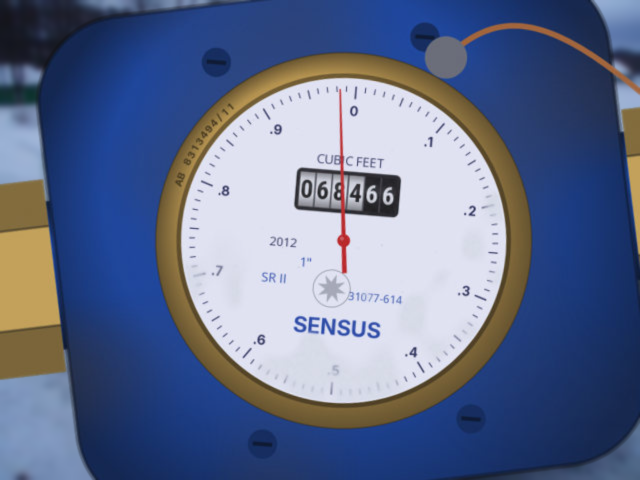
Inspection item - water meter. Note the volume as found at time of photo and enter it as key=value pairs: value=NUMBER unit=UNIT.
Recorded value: value=68465.98 unit=ft³
